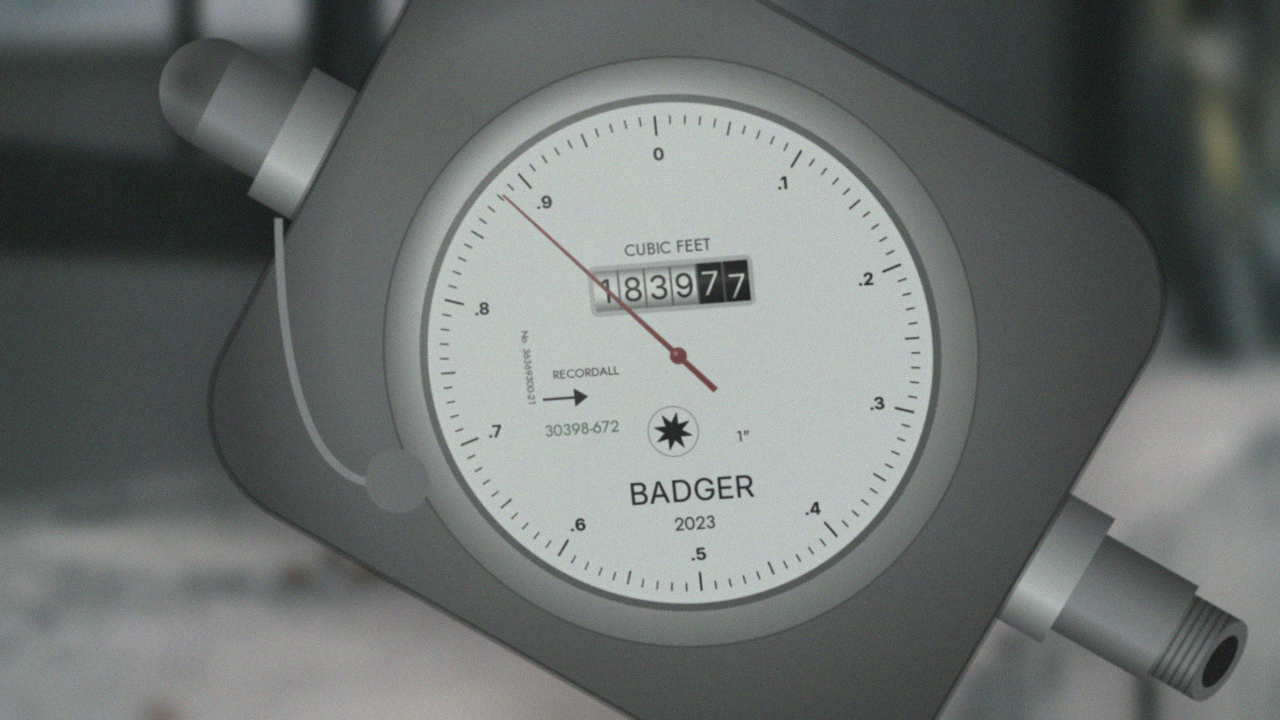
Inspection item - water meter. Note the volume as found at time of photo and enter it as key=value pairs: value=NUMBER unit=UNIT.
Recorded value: value=183976.88 unit=ft³
